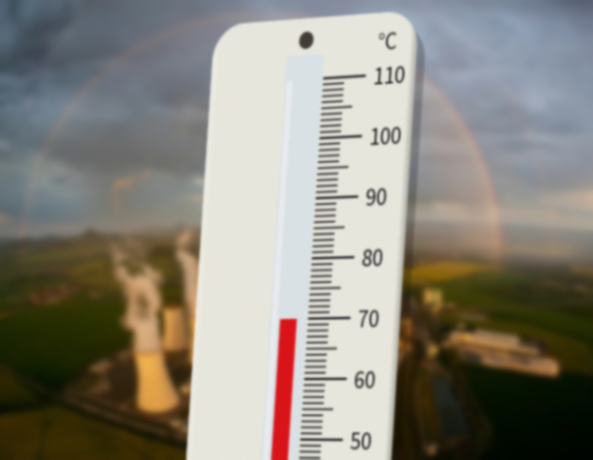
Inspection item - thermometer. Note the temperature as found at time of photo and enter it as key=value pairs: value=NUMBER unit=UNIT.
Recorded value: value=70 unit=°C
